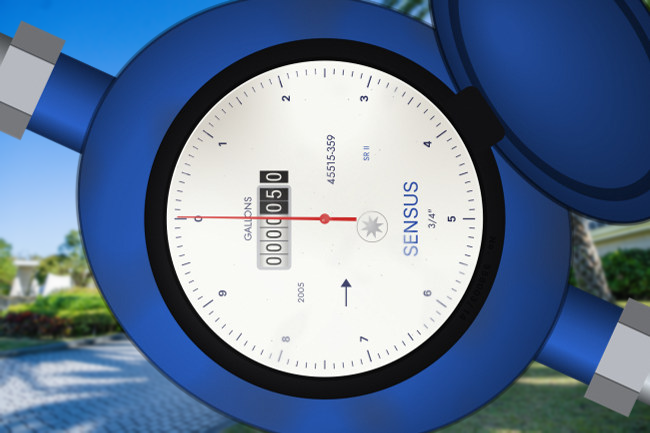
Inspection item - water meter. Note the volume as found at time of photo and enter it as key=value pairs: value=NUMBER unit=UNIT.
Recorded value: value=50.0 unit=gal
